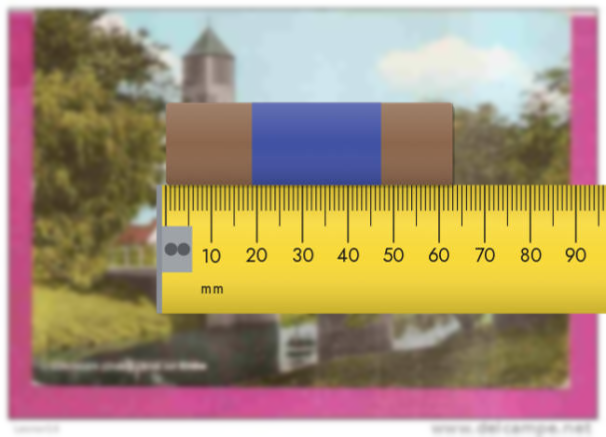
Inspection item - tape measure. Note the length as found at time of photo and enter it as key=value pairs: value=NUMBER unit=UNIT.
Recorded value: value=63 unit=mm
